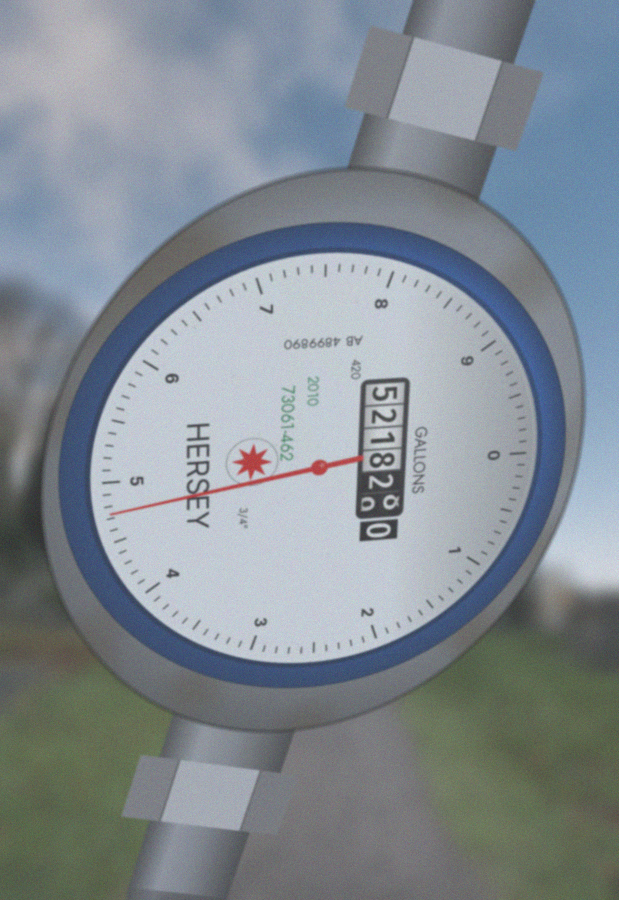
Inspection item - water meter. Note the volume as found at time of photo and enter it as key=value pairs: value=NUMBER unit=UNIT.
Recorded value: value=5218284.7 unit=gal
